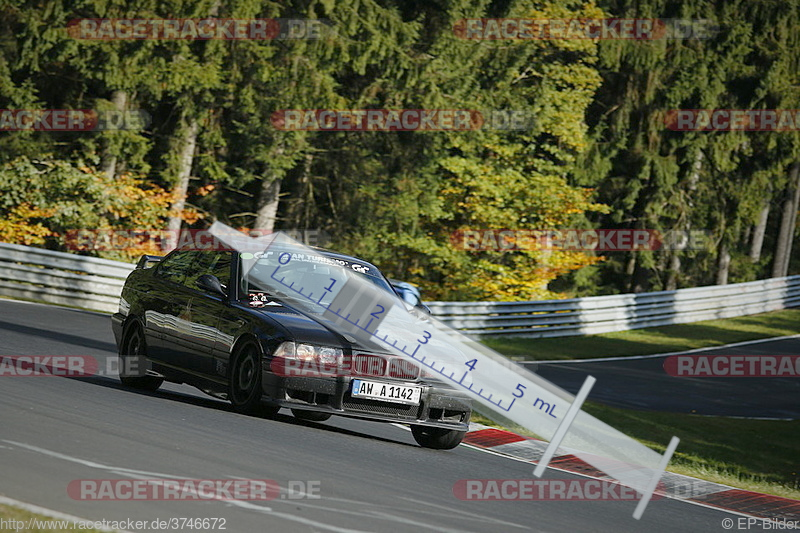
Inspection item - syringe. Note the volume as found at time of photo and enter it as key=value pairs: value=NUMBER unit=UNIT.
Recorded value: value=1.2 unit=mL
